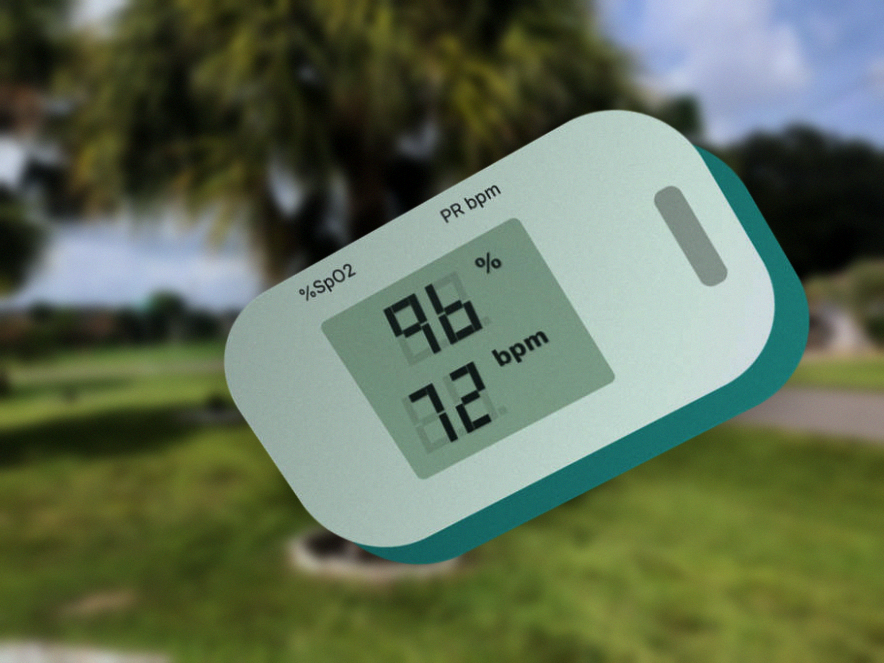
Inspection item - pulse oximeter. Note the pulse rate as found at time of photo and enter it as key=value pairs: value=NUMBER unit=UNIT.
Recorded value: value=72 unit=bpm
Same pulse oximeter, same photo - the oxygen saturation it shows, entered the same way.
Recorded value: value=96 unit=%
